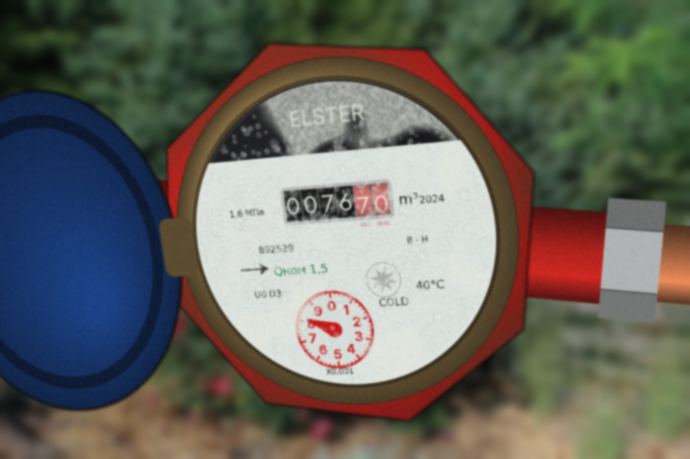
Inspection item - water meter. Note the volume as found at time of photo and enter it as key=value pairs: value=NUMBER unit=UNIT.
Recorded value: value=76.698 unit=m³
